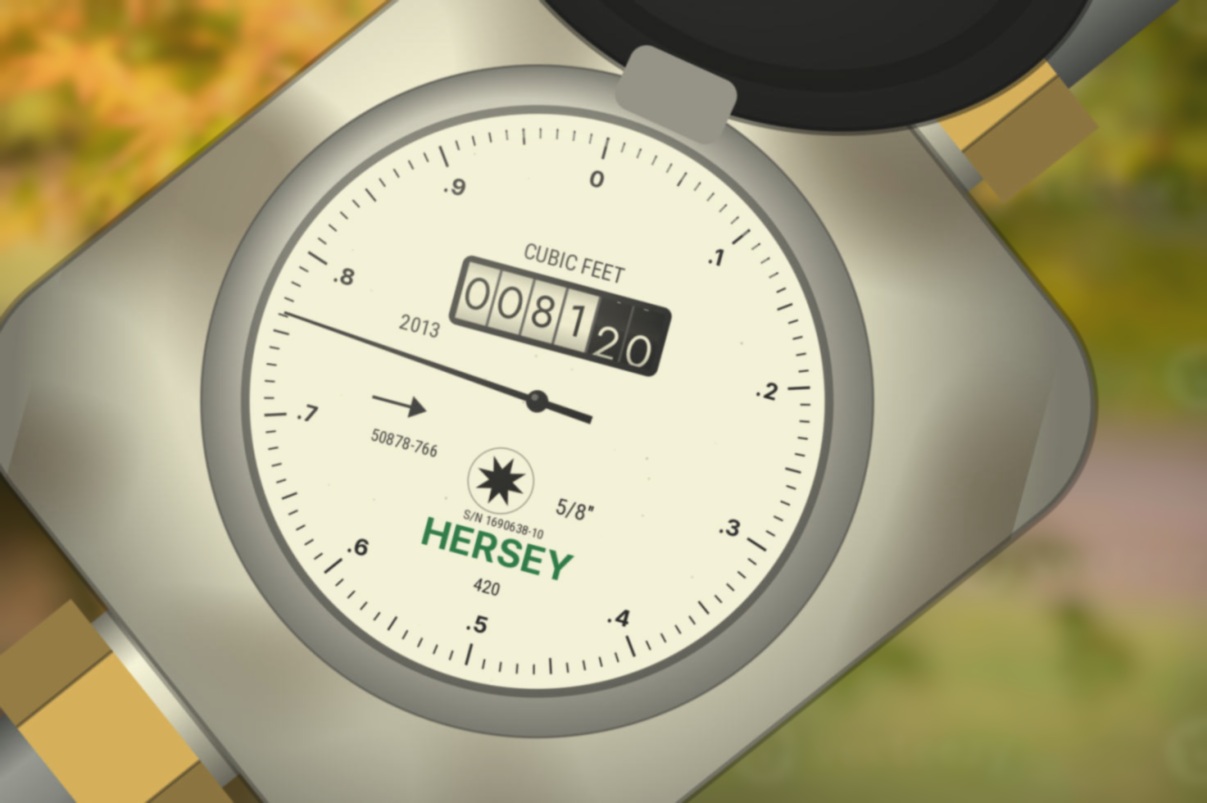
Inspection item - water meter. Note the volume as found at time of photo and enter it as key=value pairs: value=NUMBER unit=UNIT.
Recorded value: value=8119.76 unit=ft³
